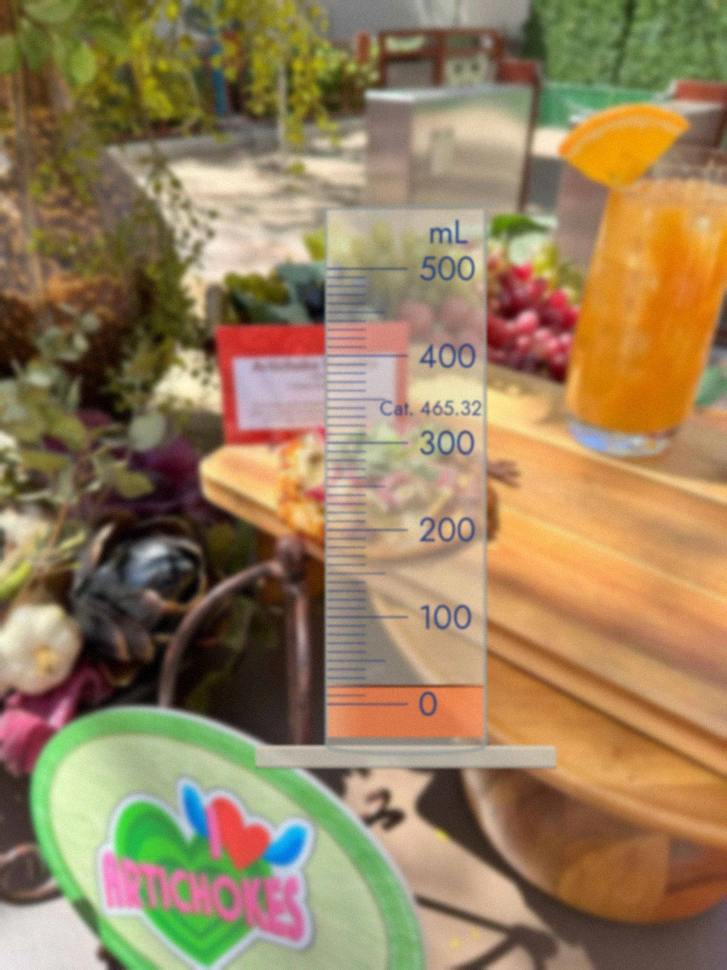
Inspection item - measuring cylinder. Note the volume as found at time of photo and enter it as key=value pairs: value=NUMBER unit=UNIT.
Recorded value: value=20 unit=mL
